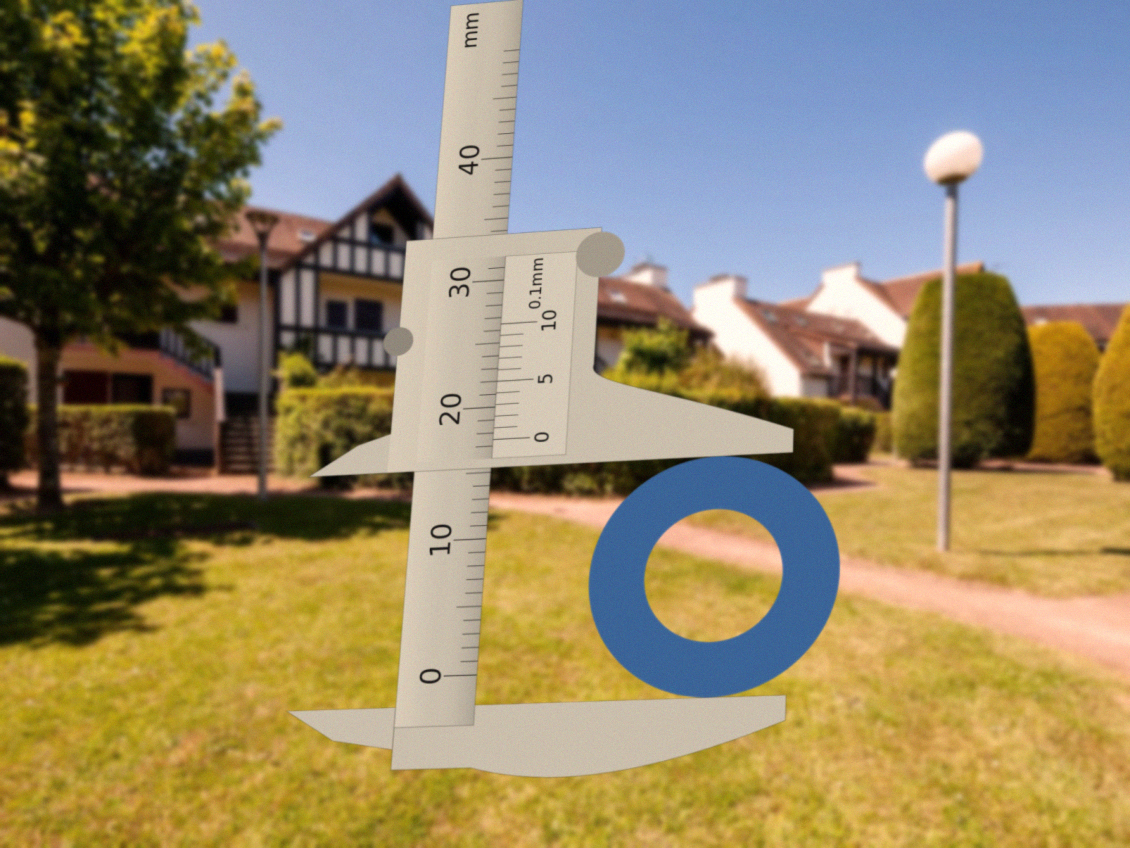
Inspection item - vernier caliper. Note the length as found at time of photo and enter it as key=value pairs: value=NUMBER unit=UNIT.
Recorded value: value=17.5 unit=mm
